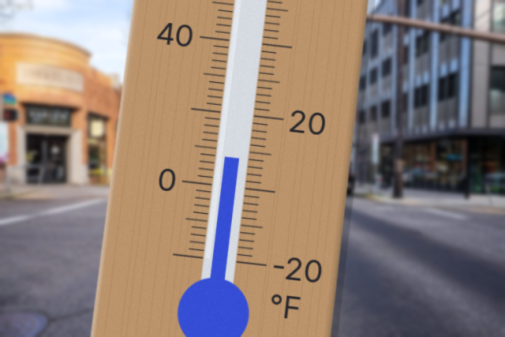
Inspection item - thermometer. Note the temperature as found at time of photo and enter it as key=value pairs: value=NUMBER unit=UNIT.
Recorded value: value=8 unit=°F
